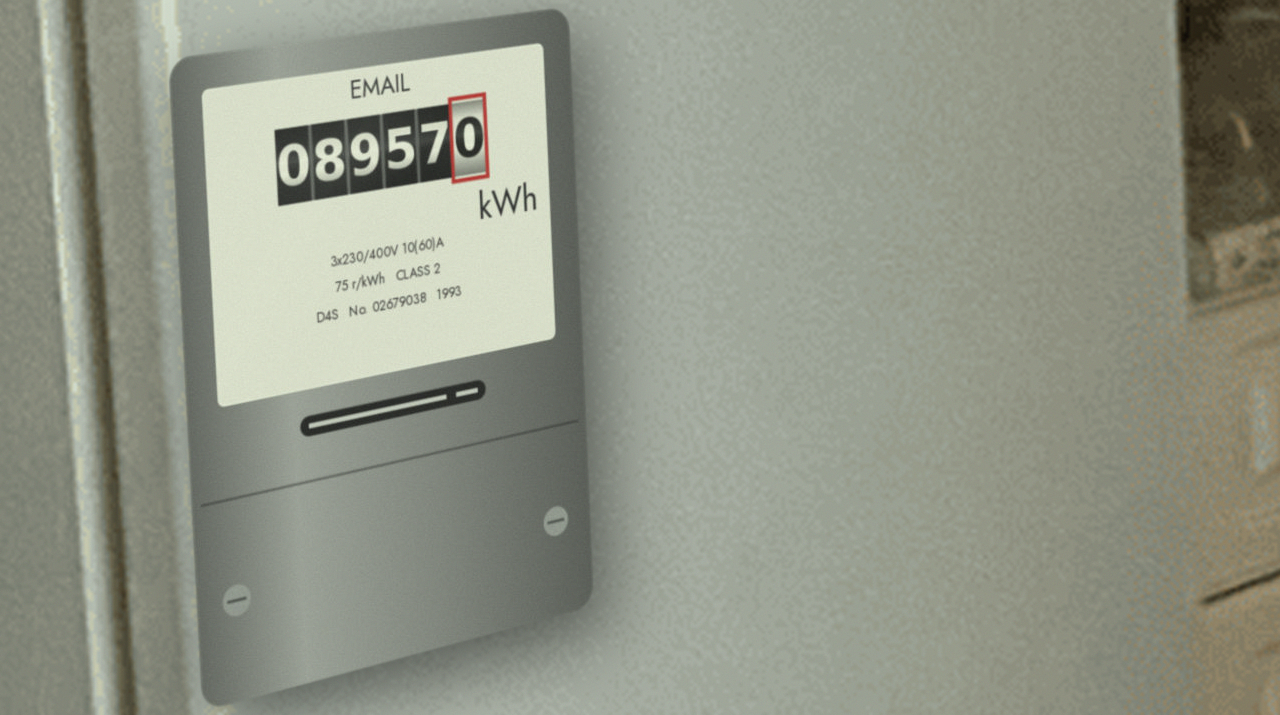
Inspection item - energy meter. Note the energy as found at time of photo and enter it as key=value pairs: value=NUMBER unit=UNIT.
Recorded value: value=8957.0 unit=kWh
